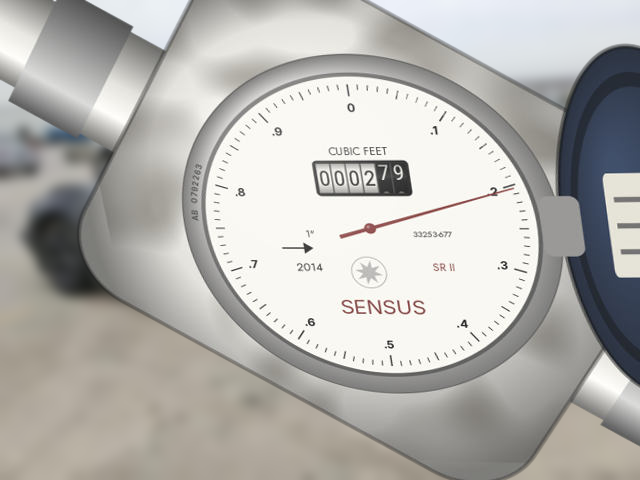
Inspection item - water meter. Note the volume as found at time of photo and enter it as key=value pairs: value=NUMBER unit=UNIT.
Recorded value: value=279.20 unit=ft³
